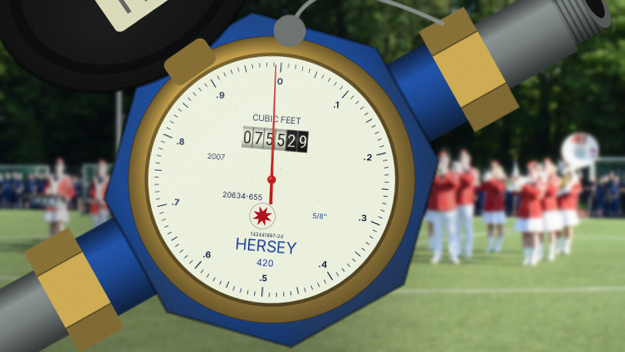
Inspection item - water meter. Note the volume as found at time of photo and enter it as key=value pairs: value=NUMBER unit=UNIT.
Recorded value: value=75528.99 unit=ft³
